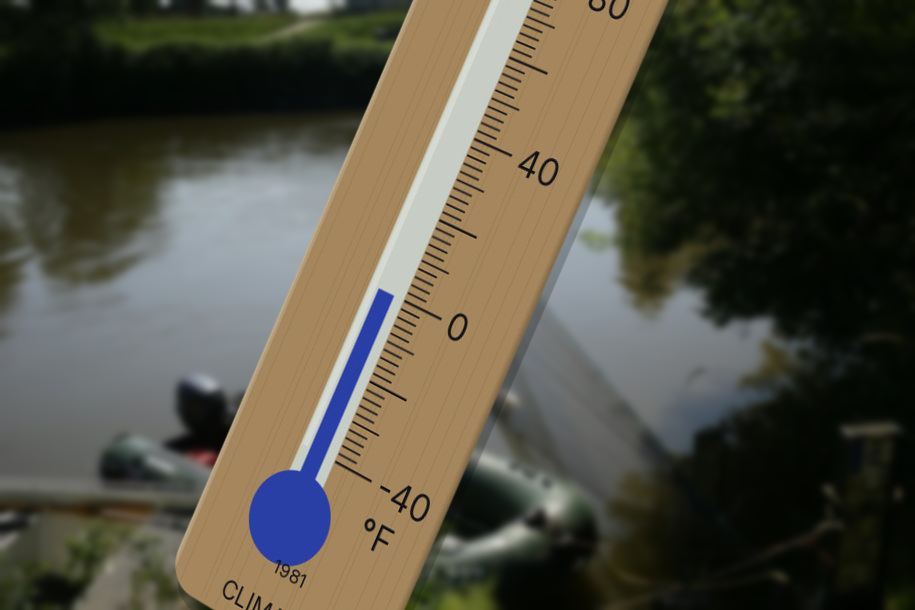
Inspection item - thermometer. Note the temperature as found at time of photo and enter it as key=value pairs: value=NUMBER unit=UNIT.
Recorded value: value=0 unit=°F
